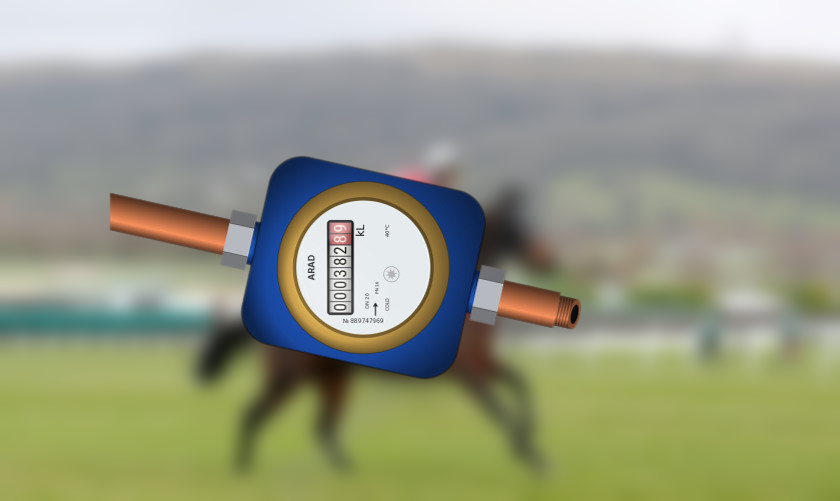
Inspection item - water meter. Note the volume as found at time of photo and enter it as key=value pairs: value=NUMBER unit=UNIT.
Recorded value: value=382.89 unit=kL
